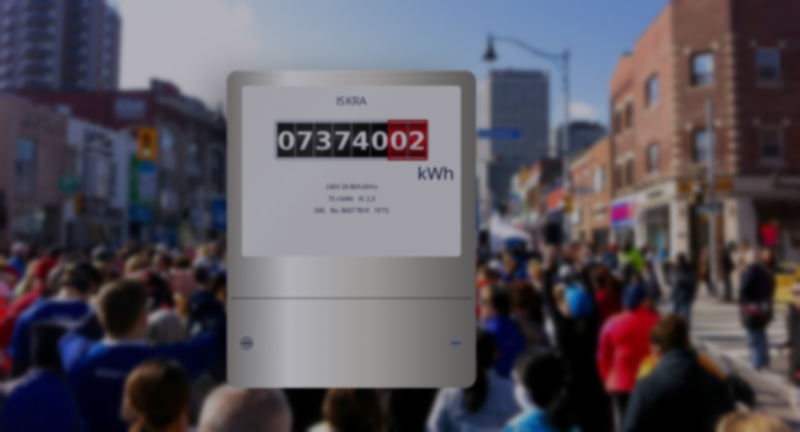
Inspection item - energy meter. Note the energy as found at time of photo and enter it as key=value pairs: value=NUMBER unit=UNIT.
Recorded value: value=73740.02 unit=kWh
